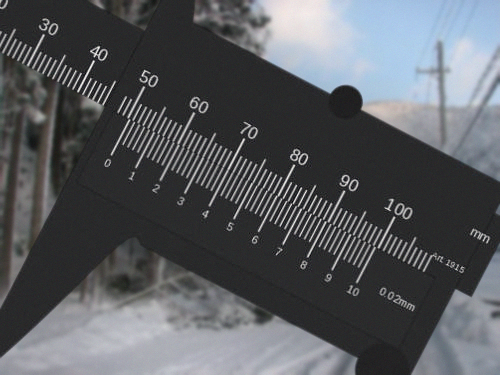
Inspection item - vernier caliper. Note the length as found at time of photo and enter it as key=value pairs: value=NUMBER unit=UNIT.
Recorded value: value=50.4 unit=mm
